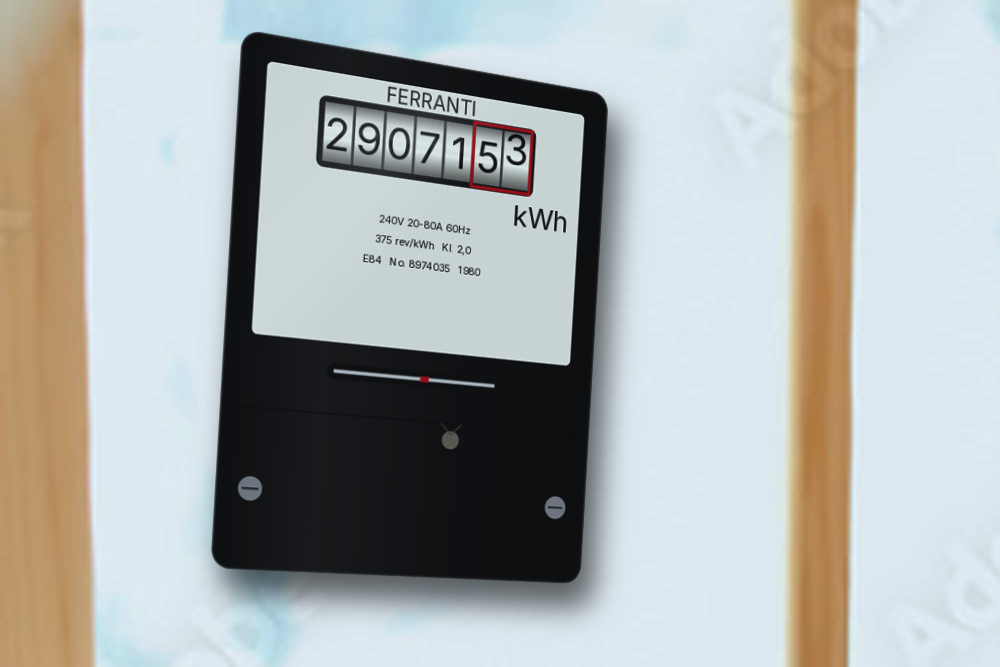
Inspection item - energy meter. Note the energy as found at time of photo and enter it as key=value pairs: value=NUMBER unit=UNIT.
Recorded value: value=29071.53 unit=kWh
